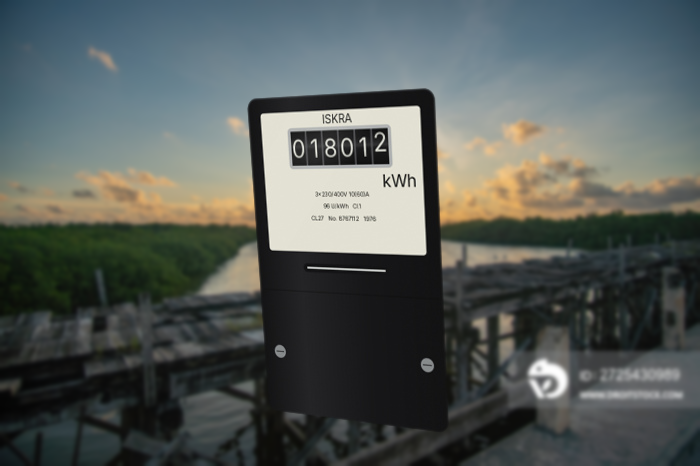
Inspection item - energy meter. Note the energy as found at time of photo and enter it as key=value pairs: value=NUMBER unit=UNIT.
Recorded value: value=18012 unit=kWh
